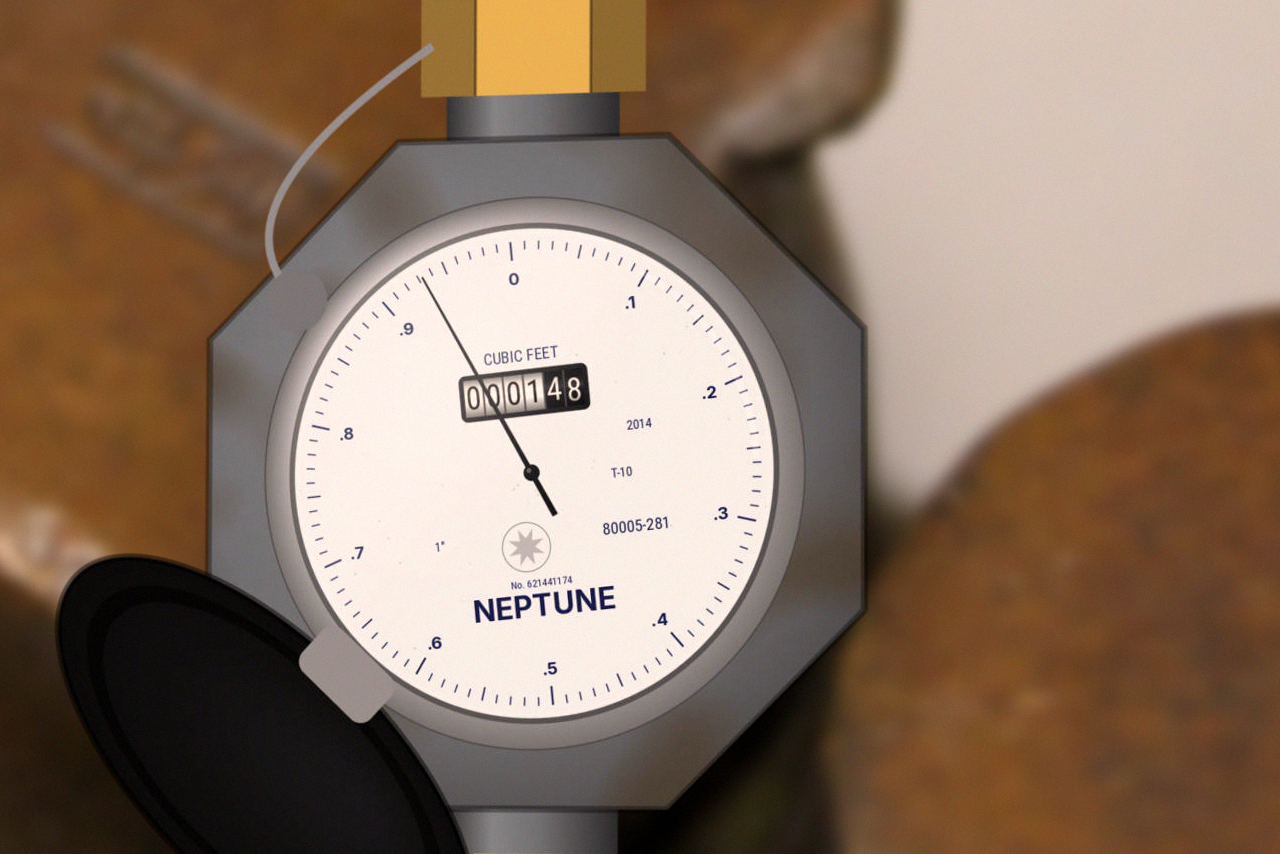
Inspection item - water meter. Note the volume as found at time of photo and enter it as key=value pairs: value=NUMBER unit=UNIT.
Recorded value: value=147.93 unit=ft³
